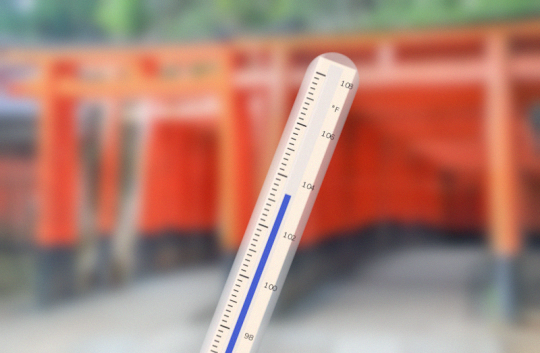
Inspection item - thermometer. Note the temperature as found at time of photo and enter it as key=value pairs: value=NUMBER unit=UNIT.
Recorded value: value=103.4 unit=°F
